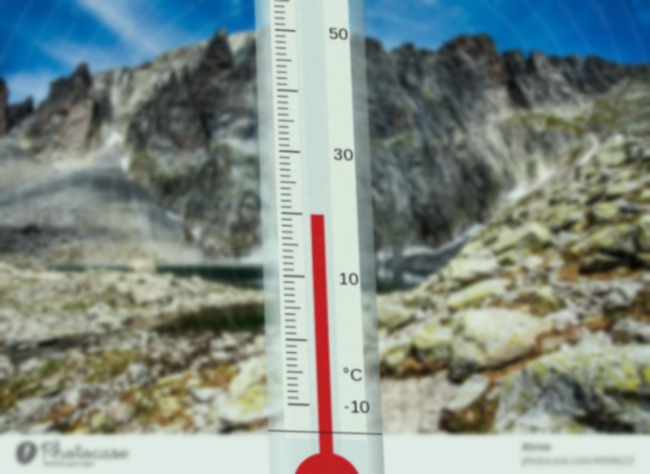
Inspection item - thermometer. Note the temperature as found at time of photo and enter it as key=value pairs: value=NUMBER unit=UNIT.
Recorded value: value=20 unit=°C
